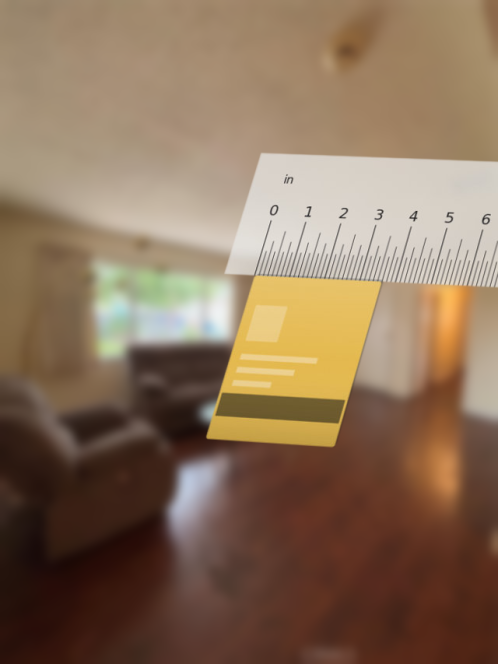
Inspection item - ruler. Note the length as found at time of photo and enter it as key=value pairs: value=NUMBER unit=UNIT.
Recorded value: value=3.625 unit=in
